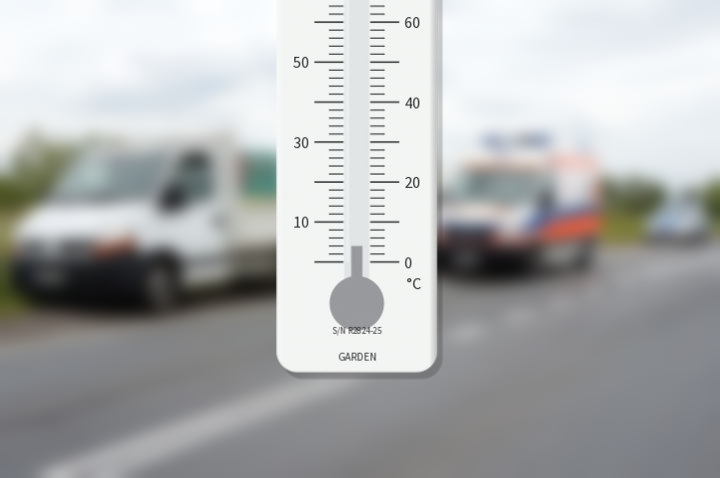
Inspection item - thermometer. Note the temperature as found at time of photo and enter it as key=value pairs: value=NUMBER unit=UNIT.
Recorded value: value=4 unit=°C
